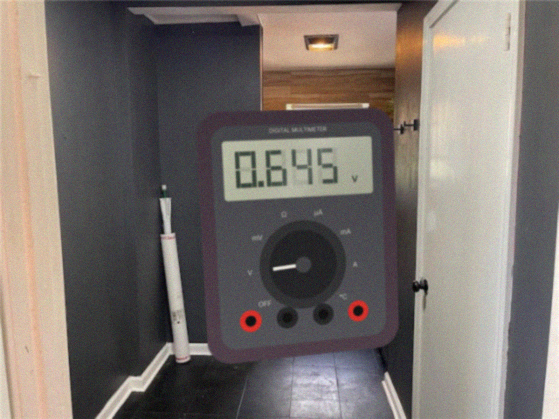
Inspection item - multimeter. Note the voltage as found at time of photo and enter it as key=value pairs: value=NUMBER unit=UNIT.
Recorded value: value=0.645 unit=V
